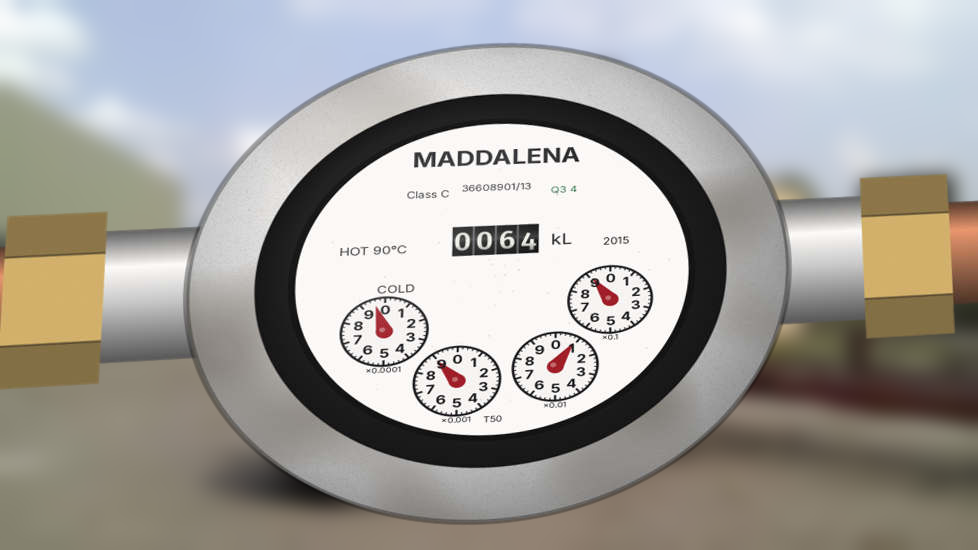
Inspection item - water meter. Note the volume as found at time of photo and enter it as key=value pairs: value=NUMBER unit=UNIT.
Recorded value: value=63.9089 unit=kL
